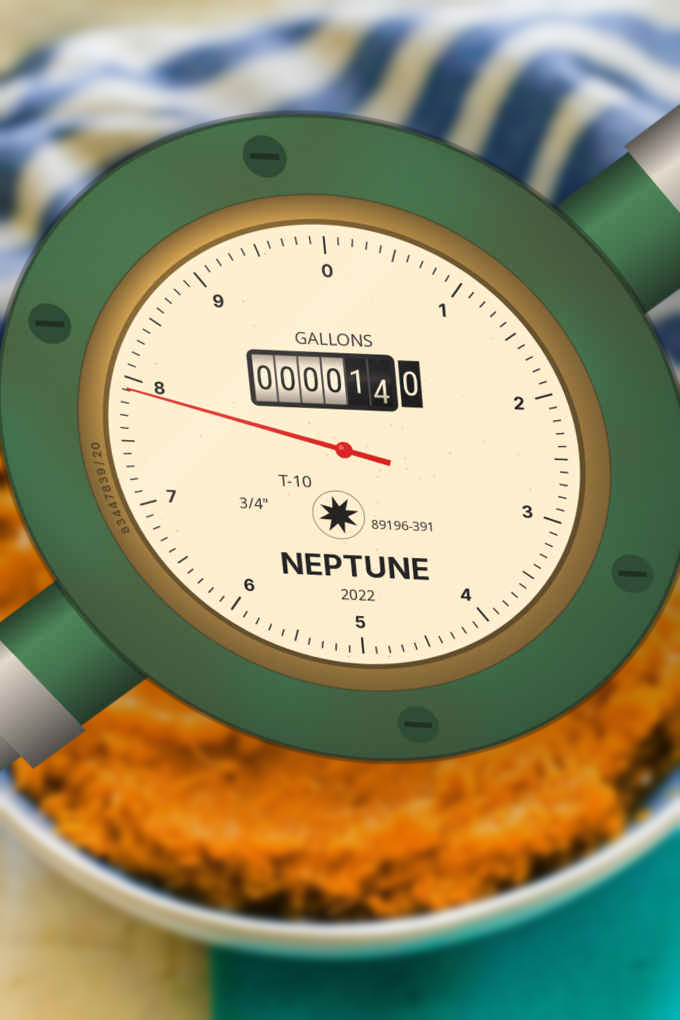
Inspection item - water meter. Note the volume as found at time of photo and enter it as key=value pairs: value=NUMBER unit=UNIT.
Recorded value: value=137.9 unit=gal
